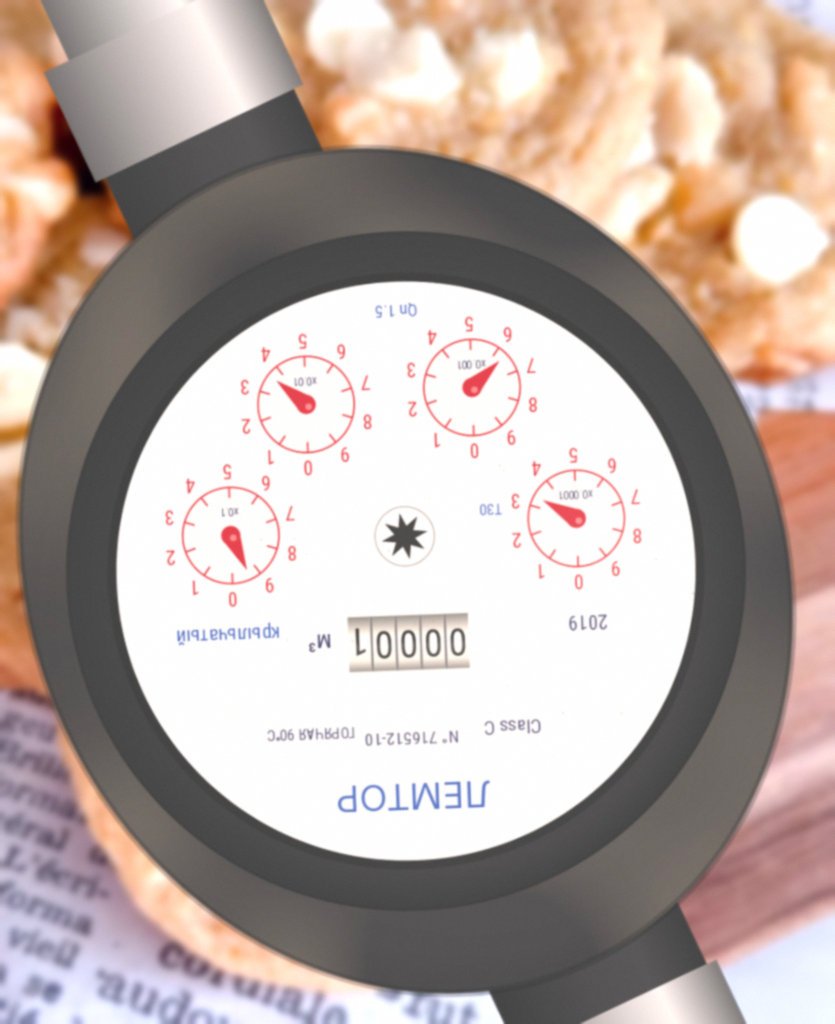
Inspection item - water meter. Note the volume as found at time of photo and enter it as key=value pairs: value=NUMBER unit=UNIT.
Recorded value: value=0.9363 unit=m³
